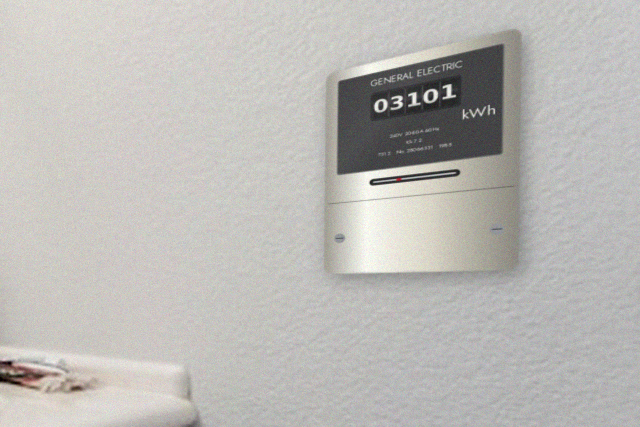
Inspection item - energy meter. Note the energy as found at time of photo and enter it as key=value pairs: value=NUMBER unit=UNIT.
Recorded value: value=3101 unit=kWh
